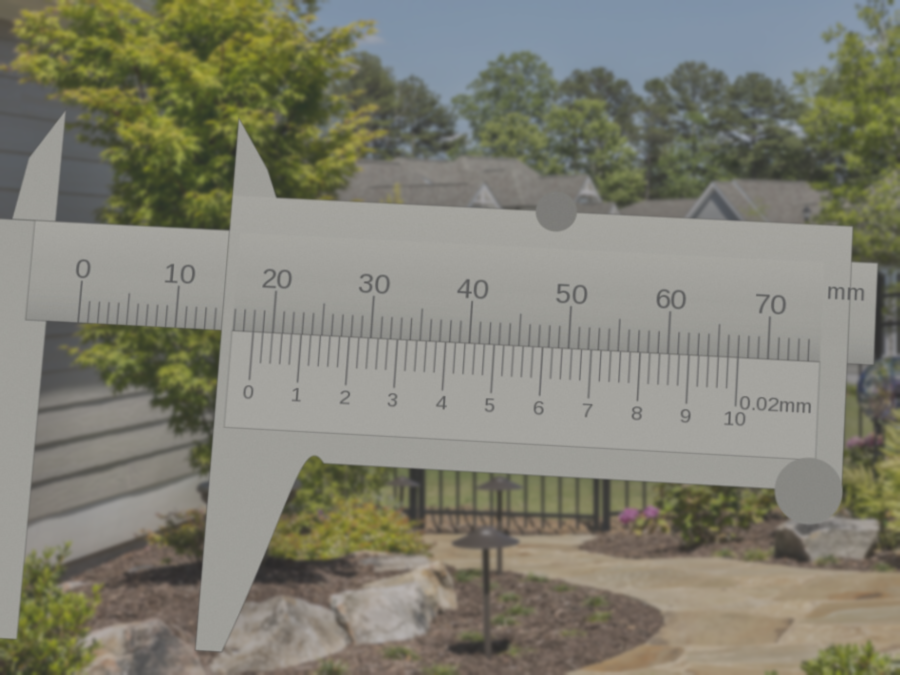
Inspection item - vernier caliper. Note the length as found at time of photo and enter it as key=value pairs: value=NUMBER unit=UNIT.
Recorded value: value=18.0 unit=mm
